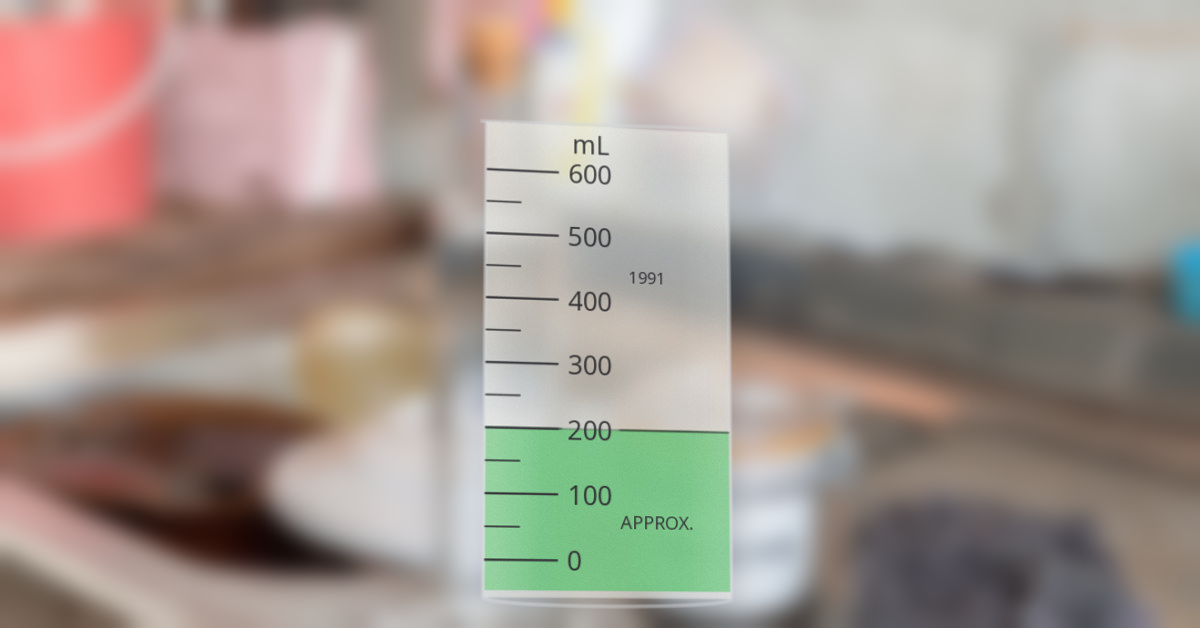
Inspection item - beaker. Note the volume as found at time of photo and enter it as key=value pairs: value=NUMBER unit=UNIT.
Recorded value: value=200 unit=mL
